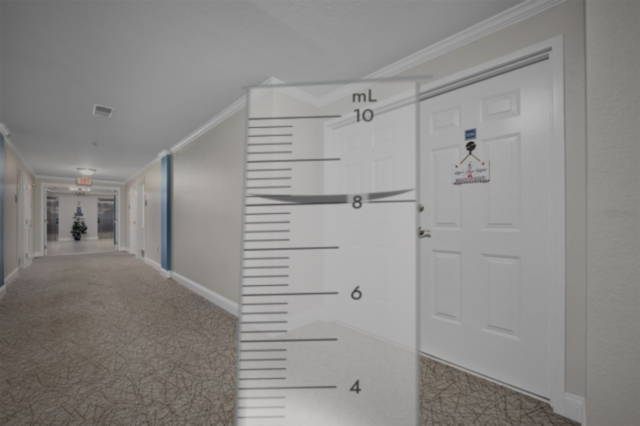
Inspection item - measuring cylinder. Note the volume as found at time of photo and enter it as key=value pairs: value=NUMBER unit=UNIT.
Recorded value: value=8 unit=mL
